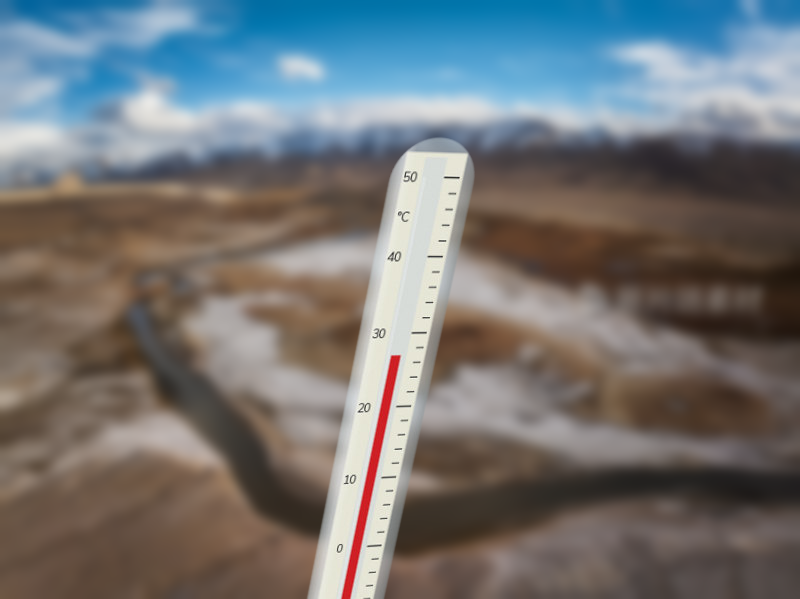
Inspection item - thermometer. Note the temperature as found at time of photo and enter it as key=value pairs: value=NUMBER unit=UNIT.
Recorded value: value=27 unit=°C
